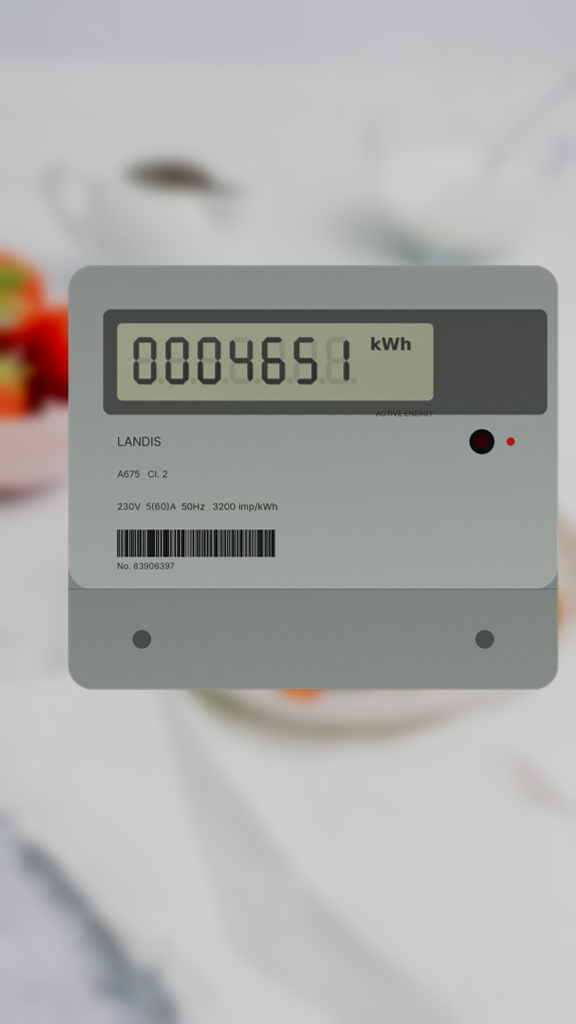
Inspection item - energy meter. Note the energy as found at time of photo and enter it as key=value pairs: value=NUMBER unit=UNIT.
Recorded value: value=4651 unit=kWh
